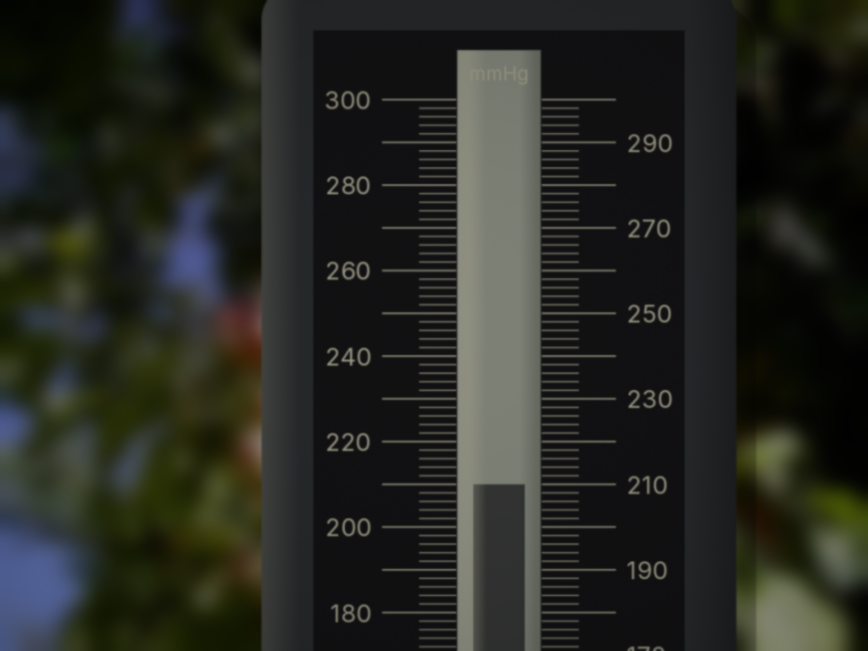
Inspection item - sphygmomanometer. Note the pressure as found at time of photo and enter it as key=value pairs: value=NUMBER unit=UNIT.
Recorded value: value=210 unit=mmHg
